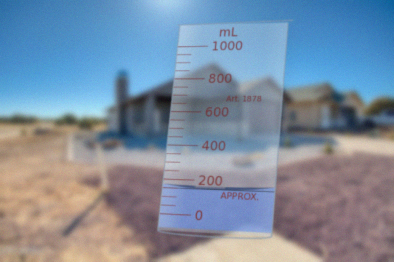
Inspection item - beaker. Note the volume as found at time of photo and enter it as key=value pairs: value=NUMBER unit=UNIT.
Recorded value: value=150 unit=mL
